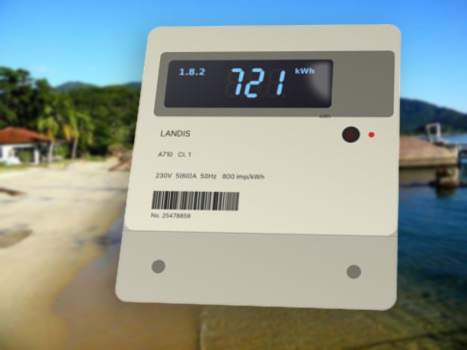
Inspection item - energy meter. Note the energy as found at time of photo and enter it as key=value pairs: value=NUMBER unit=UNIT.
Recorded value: value=721 unit=kWh
